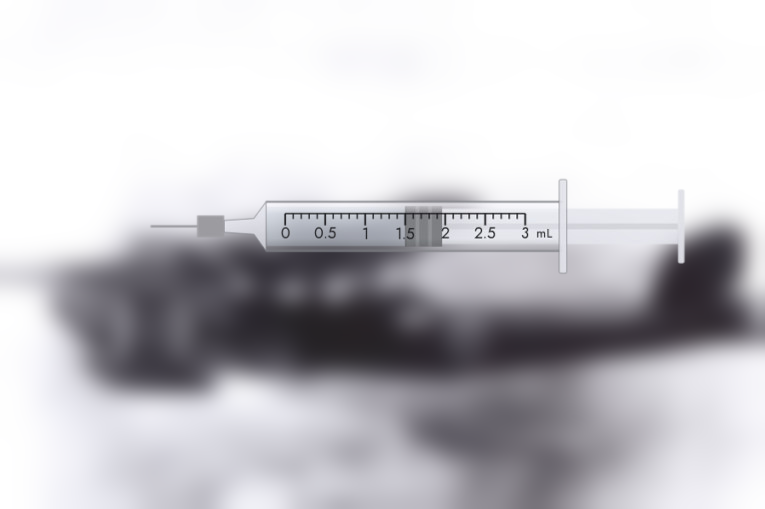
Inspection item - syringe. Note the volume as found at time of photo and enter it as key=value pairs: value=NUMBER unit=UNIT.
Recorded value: value=1.5 unit=mL
